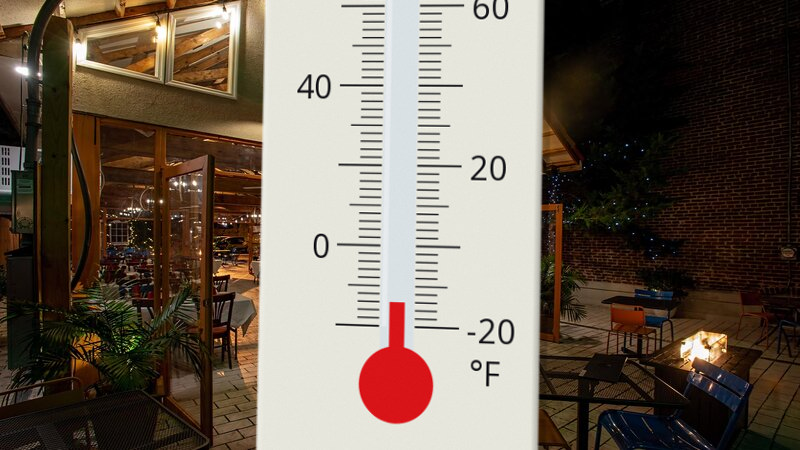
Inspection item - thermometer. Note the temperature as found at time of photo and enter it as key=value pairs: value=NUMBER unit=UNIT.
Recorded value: value=-14 unit=°F
